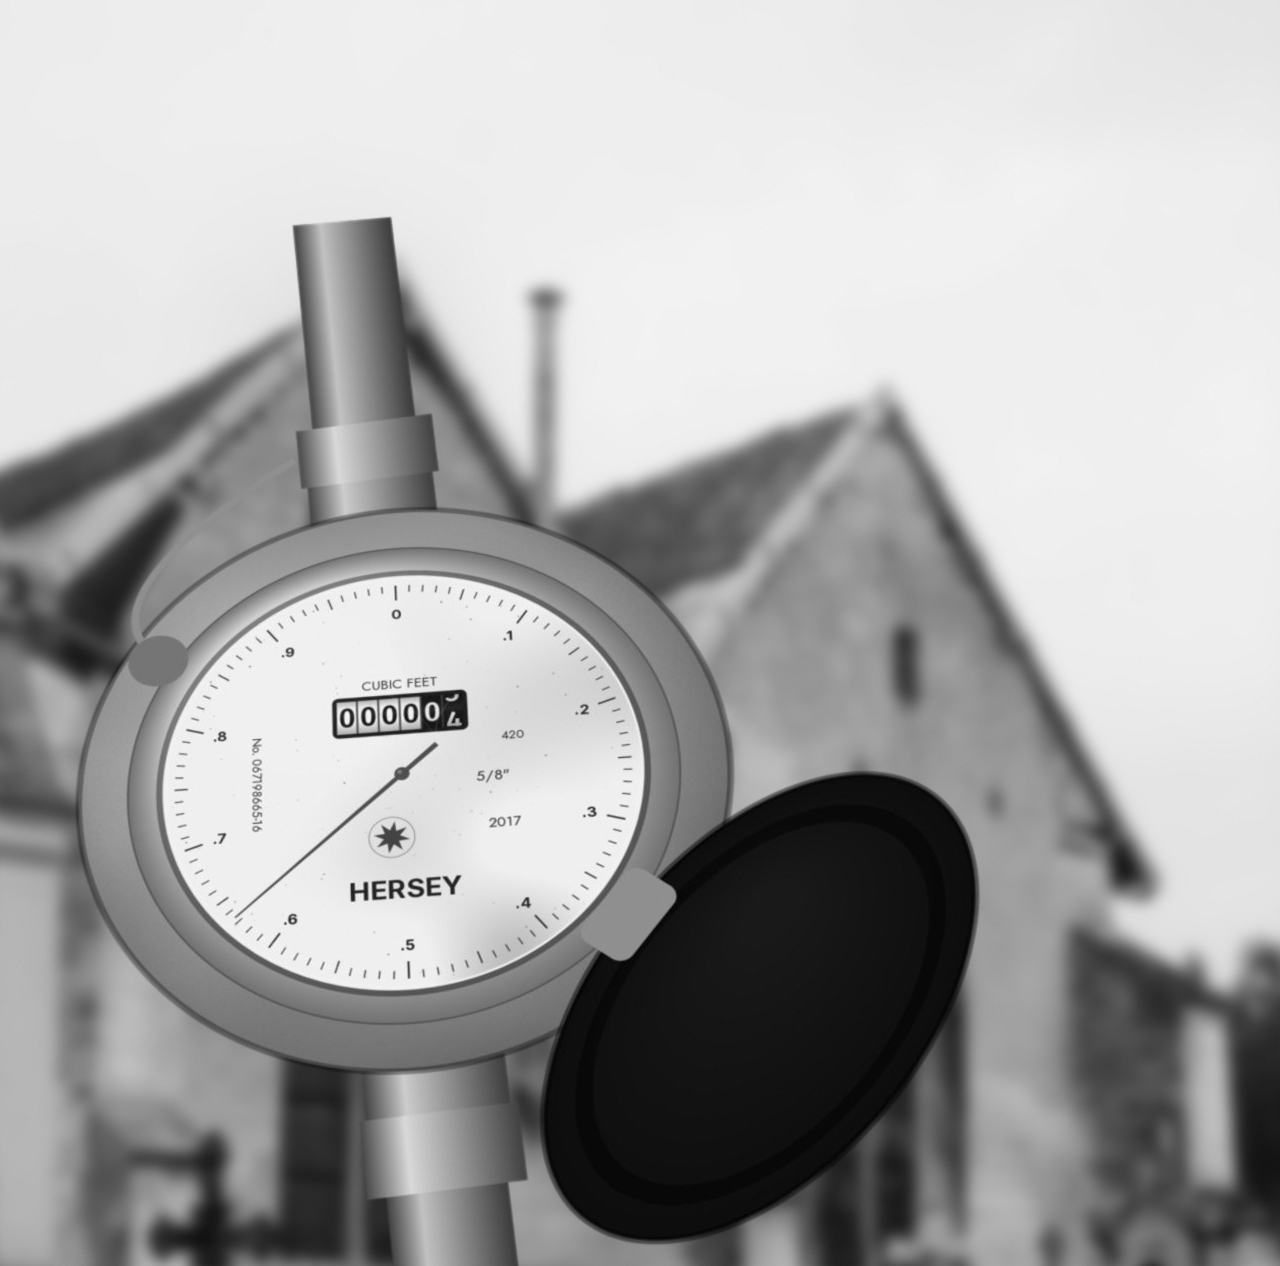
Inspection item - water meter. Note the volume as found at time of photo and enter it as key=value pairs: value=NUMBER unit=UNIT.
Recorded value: value=3.63 unit=ft³
